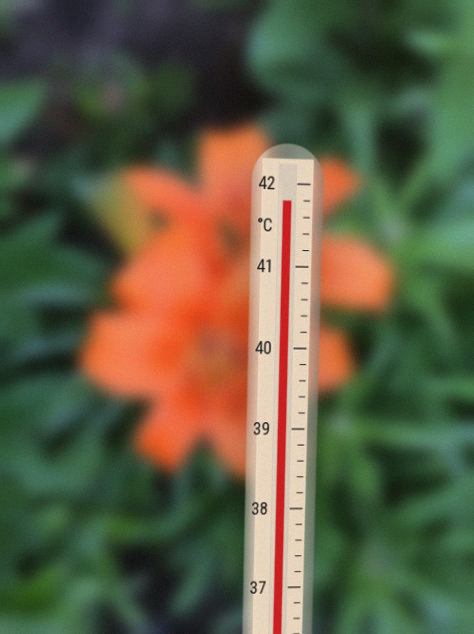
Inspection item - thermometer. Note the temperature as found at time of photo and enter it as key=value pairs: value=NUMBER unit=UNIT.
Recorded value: value=41.8 unit=°C
